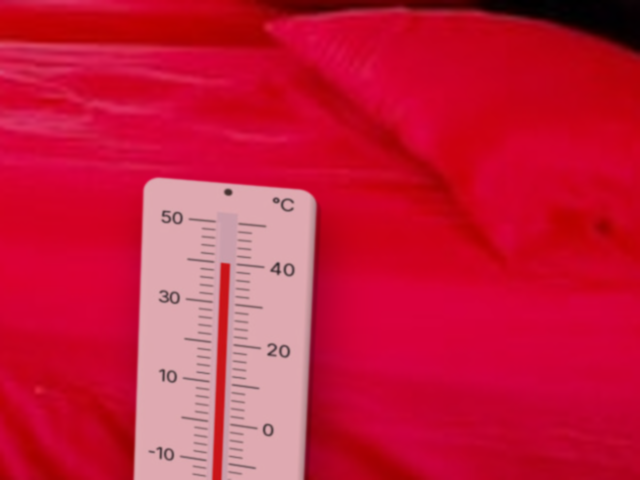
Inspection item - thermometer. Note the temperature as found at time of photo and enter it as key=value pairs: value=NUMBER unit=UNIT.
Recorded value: value=40 unit=°C
